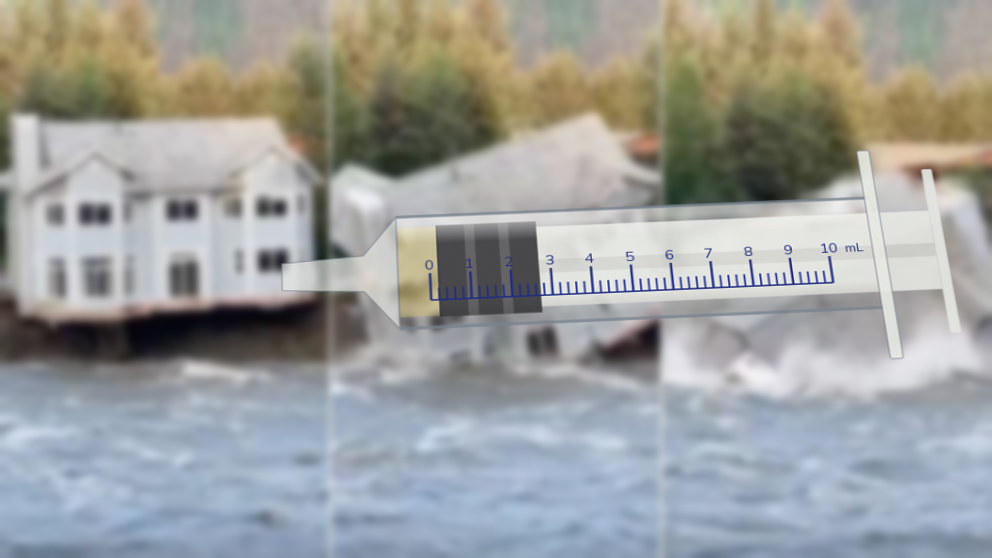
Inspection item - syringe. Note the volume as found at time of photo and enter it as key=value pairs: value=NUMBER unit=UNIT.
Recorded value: value=0.2 unit=mL
